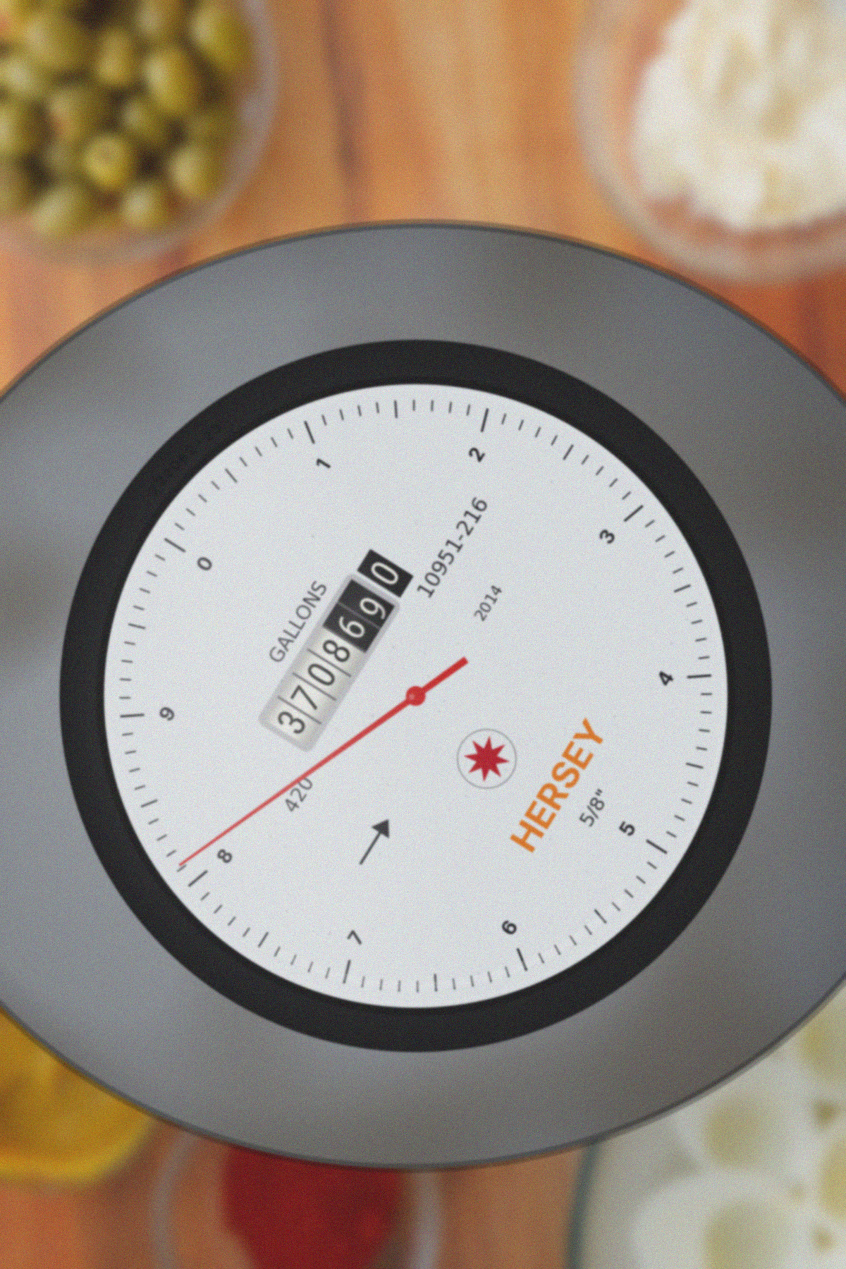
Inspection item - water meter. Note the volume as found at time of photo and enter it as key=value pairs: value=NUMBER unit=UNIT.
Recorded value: value=3708688.1 unit=gal
